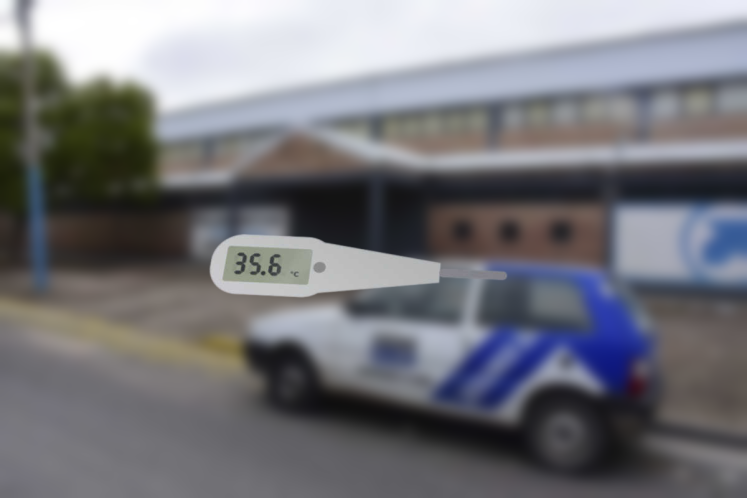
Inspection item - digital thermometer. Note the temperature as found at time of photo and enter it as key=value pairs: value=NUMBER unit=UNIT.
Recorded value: value=35.6 unit=°C
